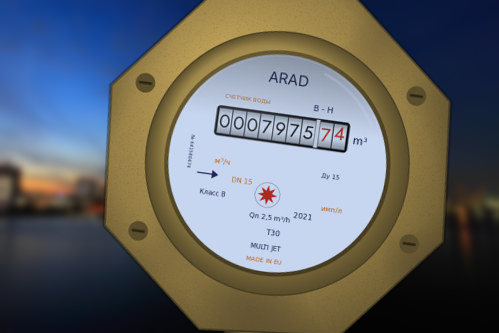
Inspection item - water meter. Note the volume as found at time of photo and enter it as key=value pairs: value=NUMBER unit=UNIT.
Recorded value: value=7975.74 unit=m³
